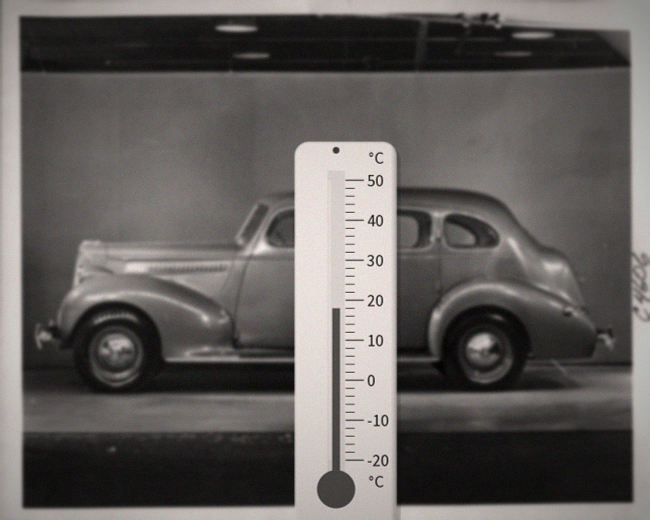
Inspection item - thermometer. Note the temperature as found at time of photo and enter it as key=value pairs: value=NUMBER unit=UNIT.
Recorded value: value=18 unit=°C
